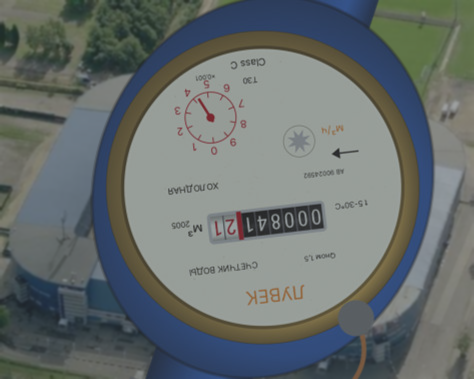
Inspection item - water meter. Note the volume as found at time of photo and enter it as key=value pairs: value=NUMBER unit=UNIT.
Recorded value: value=841.214 unit=m³
